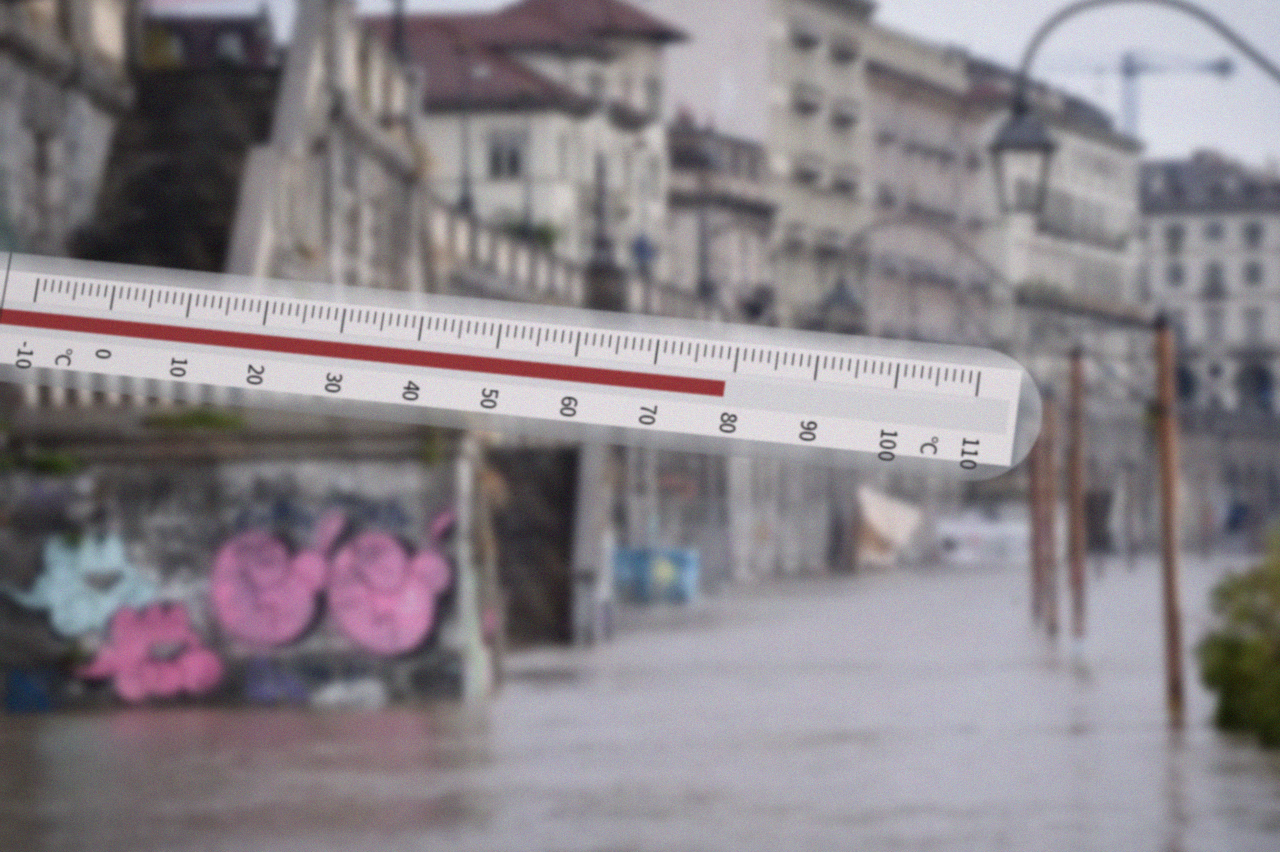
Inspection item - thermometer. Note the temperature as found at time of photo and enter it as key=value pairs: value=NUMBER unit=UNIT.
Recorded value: value=79 unit=°C
